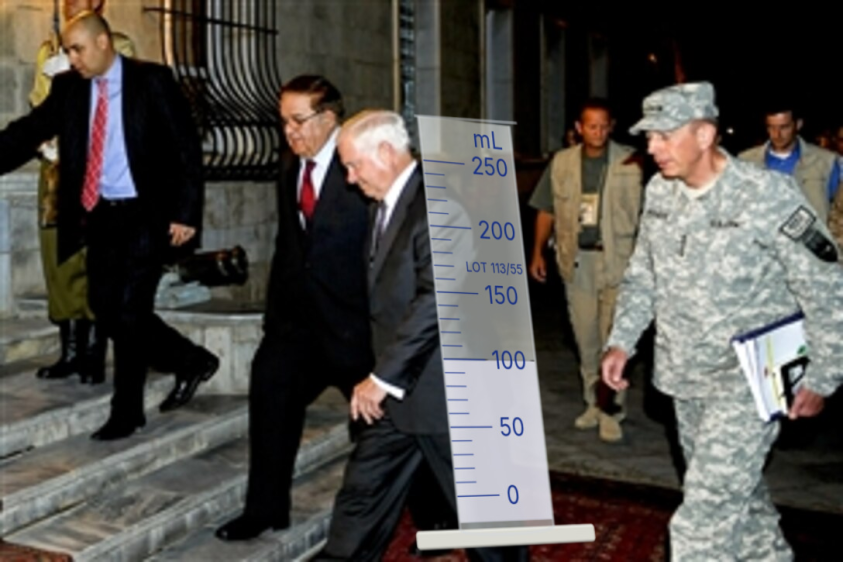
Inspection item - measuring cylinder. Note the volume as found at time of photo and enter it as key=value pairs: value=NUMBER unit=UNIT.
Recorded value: value=100 unit=mL
